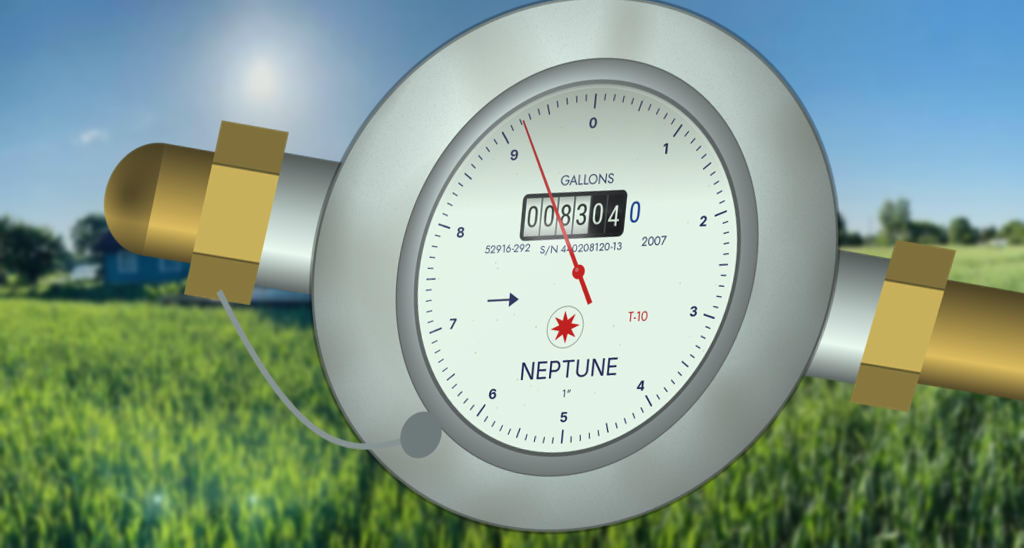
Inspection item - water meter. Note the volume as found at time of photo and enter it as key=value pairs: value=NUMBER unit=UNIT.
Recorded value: value=83039.2 unit=gal
